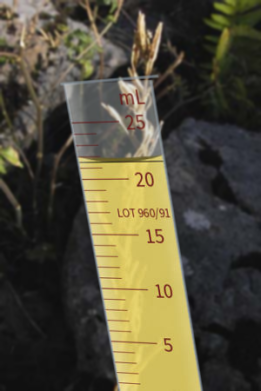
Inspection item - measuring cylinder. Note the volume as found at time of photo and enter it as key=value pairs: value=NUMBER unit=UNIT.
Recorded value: value=21.5 unit=mL
